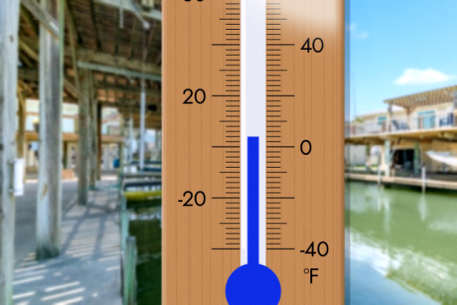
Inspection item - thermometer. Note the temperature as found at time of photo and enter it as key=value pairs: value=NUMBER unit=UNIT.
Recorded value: value=4 unit=°F
